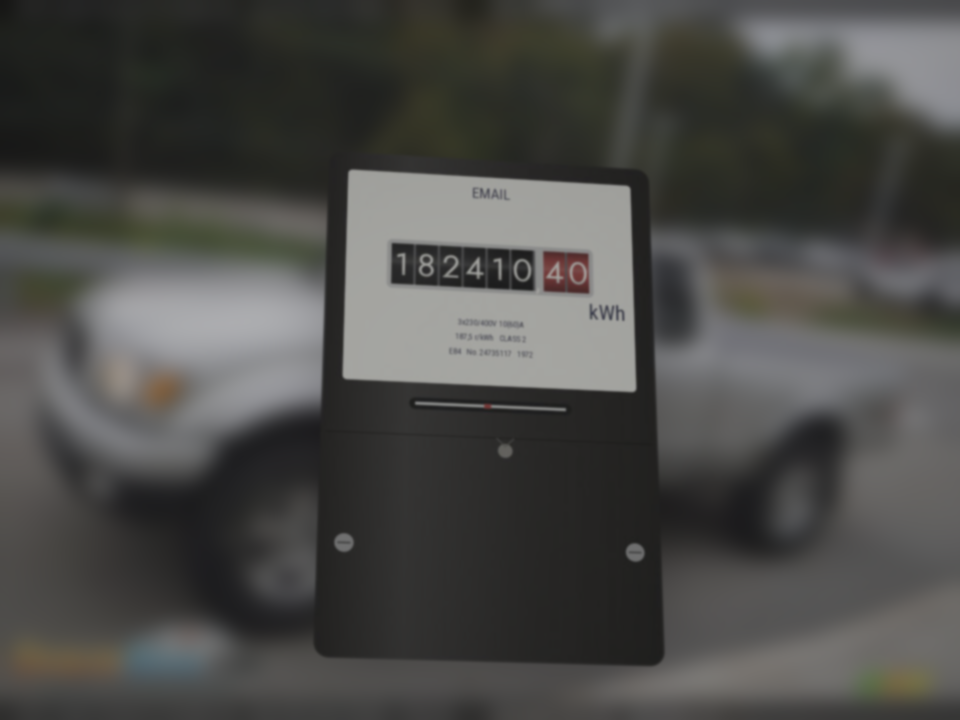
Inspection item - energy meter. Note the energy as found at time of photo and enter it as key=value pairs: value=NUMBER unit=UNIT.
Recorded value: value=182410.40 unit=kWh
